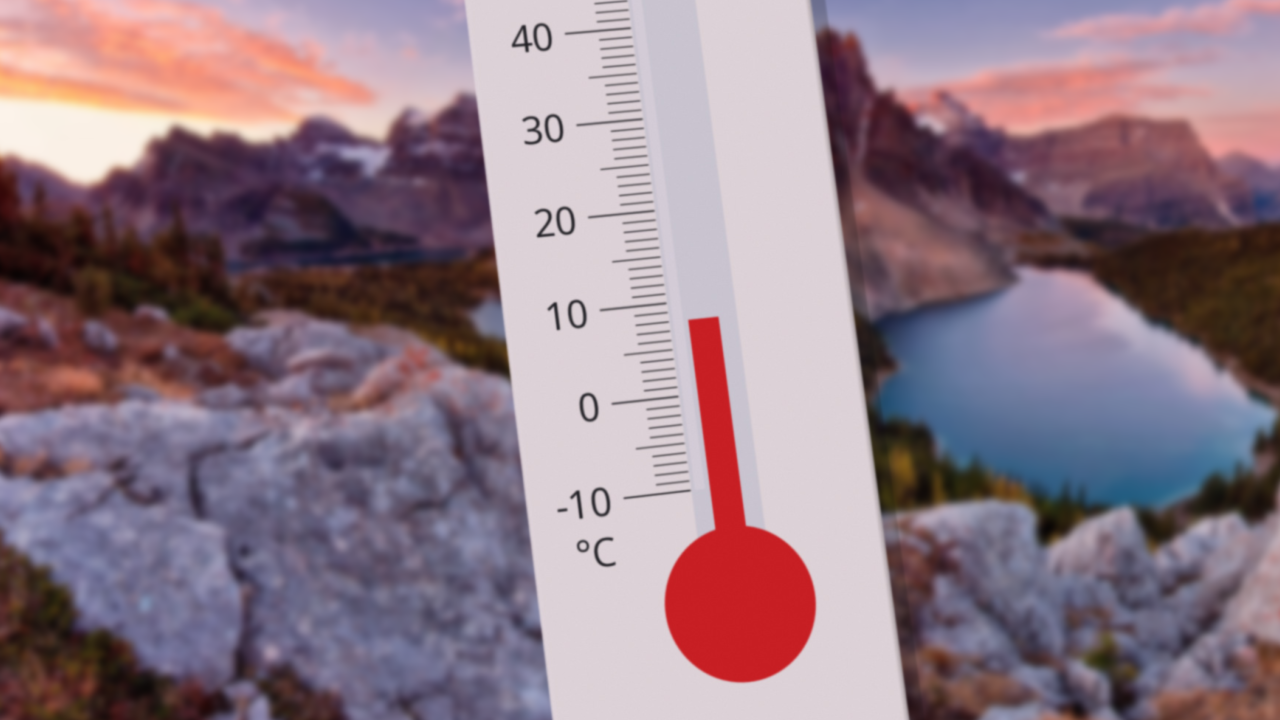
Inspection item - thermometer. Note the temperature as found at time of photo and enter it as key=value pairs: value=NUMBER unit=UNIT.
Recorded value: value=8 unit=°C
